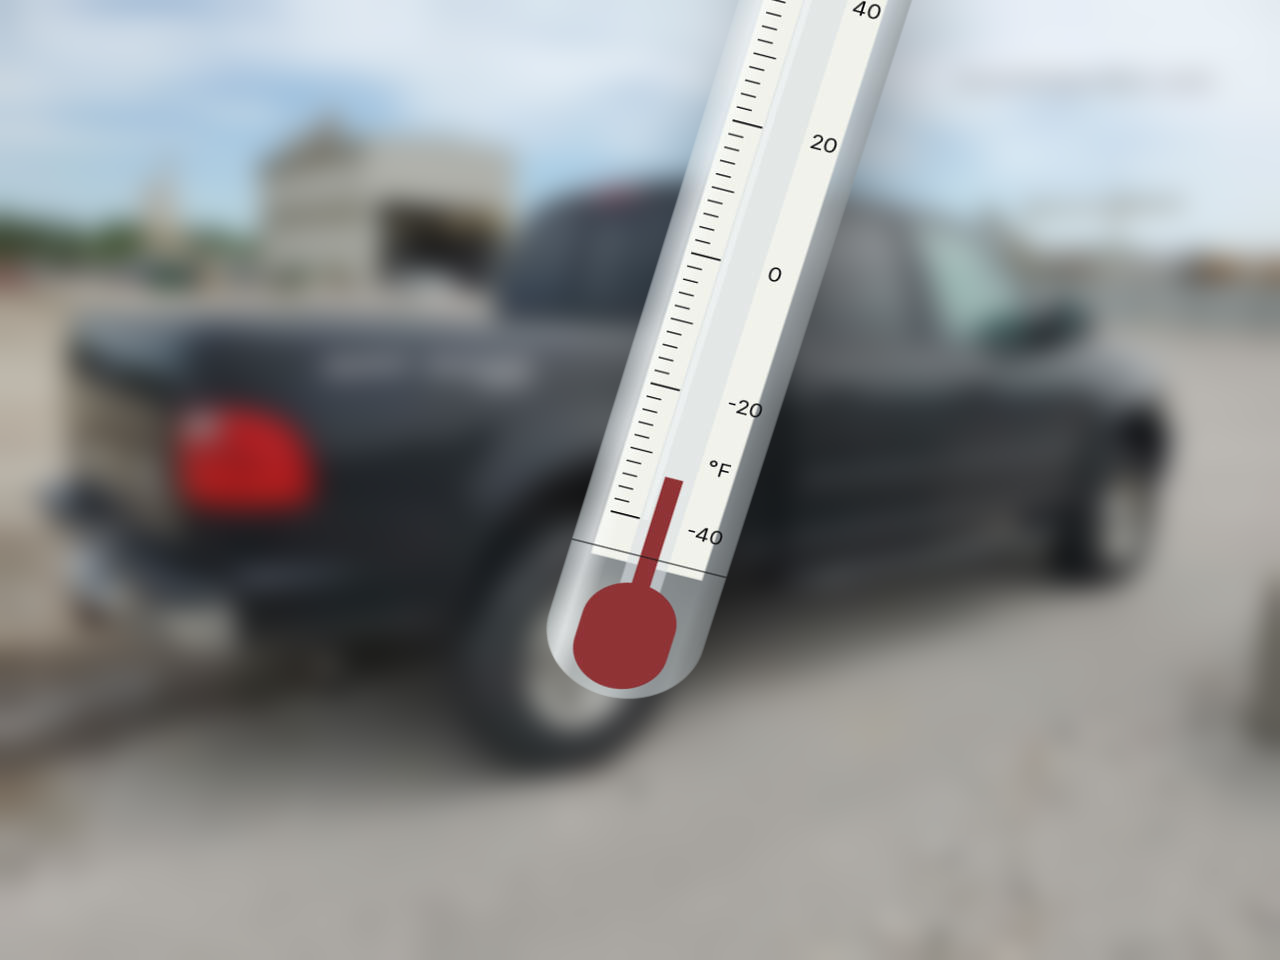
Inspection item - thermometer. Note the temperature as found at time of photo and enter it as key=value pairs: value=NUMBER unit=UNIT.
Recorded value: value=-33 unit=°F
